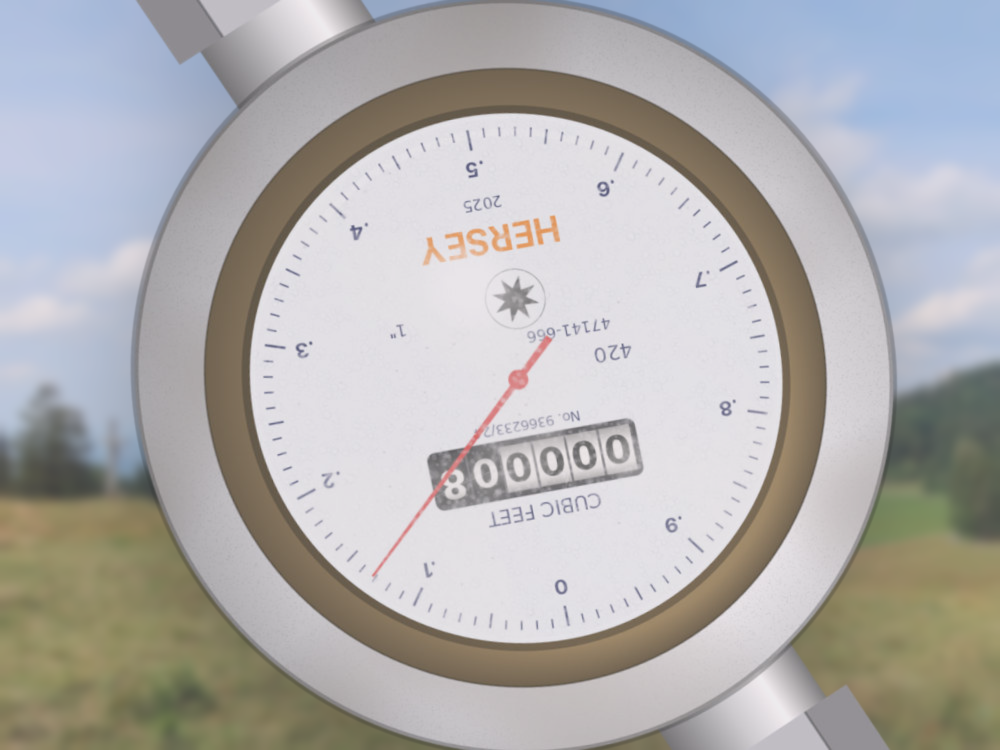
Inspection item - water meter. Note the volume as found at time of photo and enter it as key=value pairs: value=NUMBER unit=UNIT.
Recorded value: value=8.13 unit=ft³
